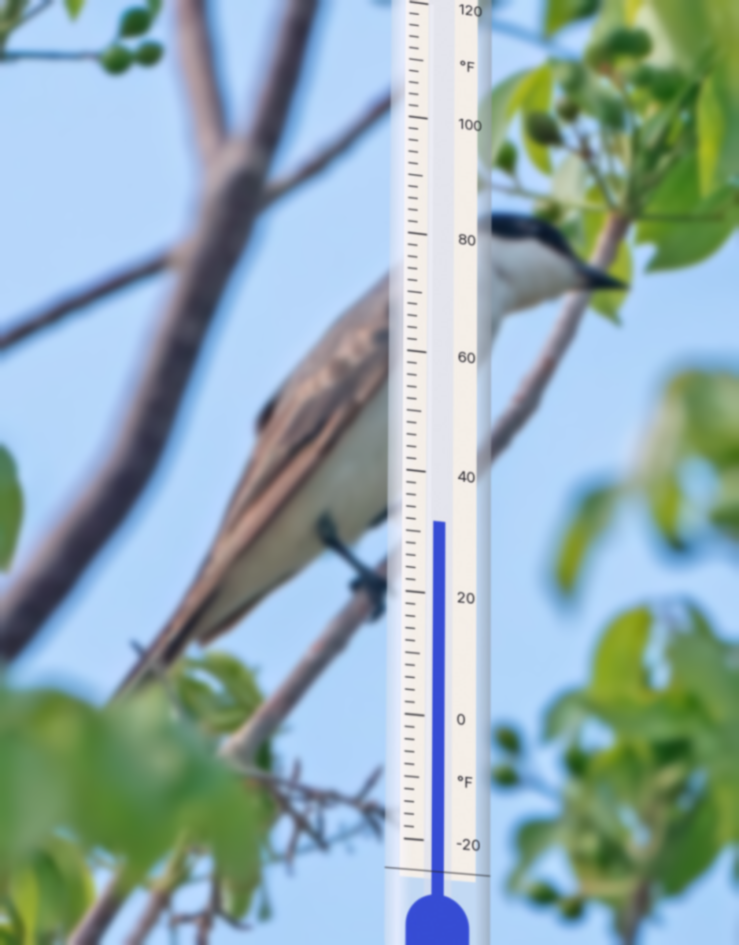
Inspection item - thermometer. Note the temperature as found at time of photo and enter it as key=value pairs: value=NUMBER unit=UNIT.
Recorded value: value=32 unit=°F
